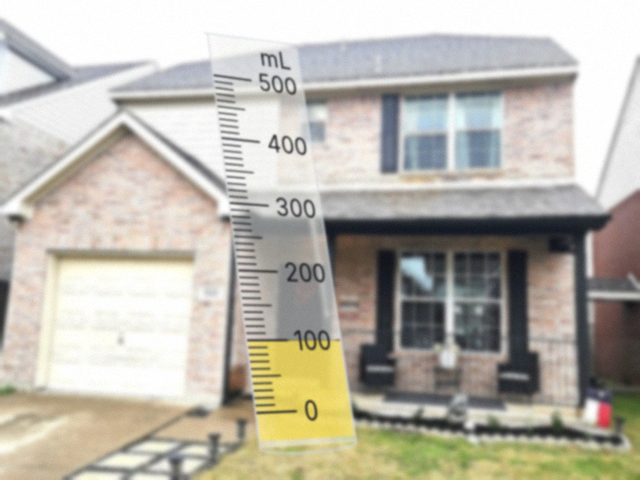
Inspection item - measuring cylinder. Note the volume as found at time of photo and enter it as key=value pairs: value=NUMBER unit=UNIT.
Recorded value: value=100 unit=mL
